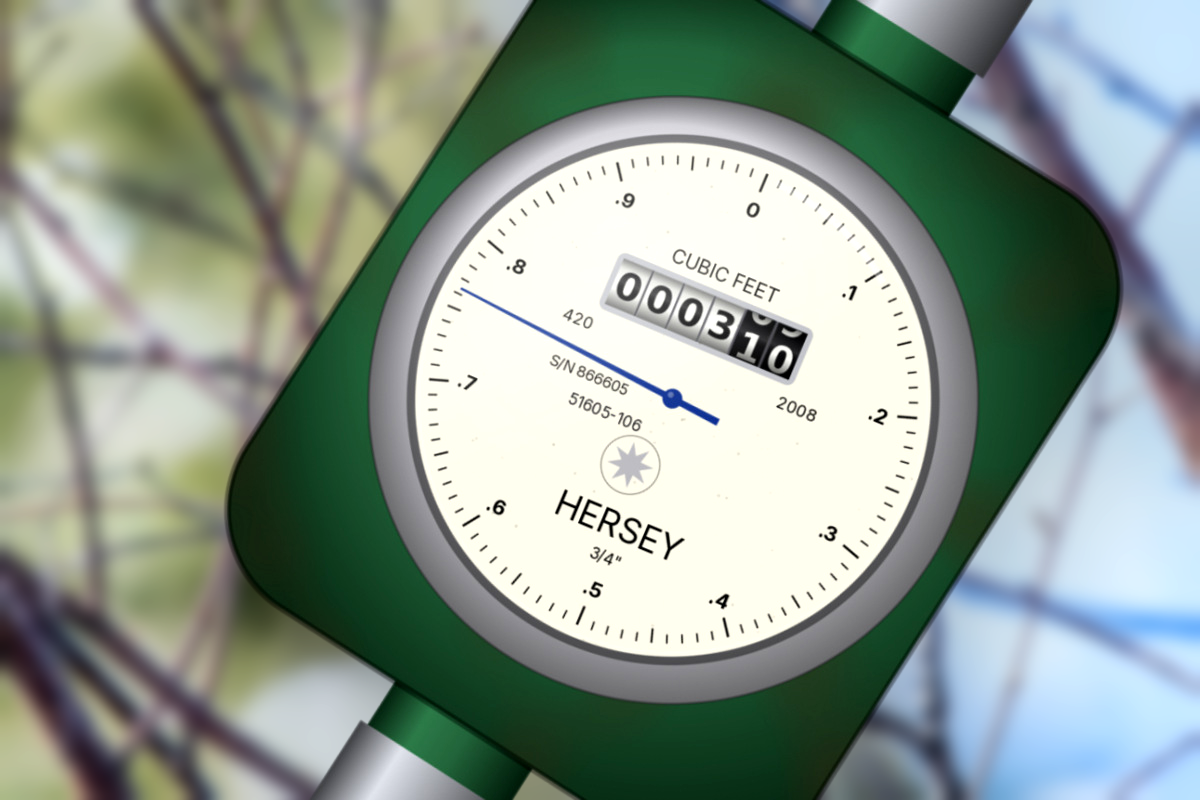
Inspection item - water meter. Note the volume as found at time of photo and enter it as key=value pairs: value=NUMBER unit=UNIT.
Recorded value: value=309.76 unit=ft³
